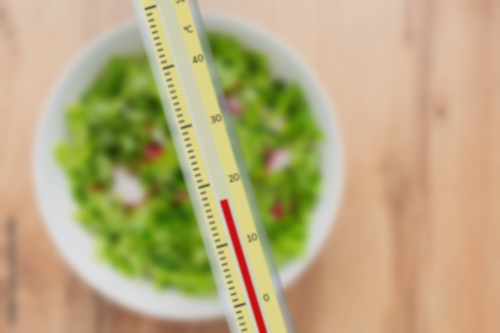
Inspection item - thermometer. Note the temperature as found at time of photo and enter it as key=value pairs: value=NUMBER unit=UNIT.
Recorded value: value=17 unit=°C
